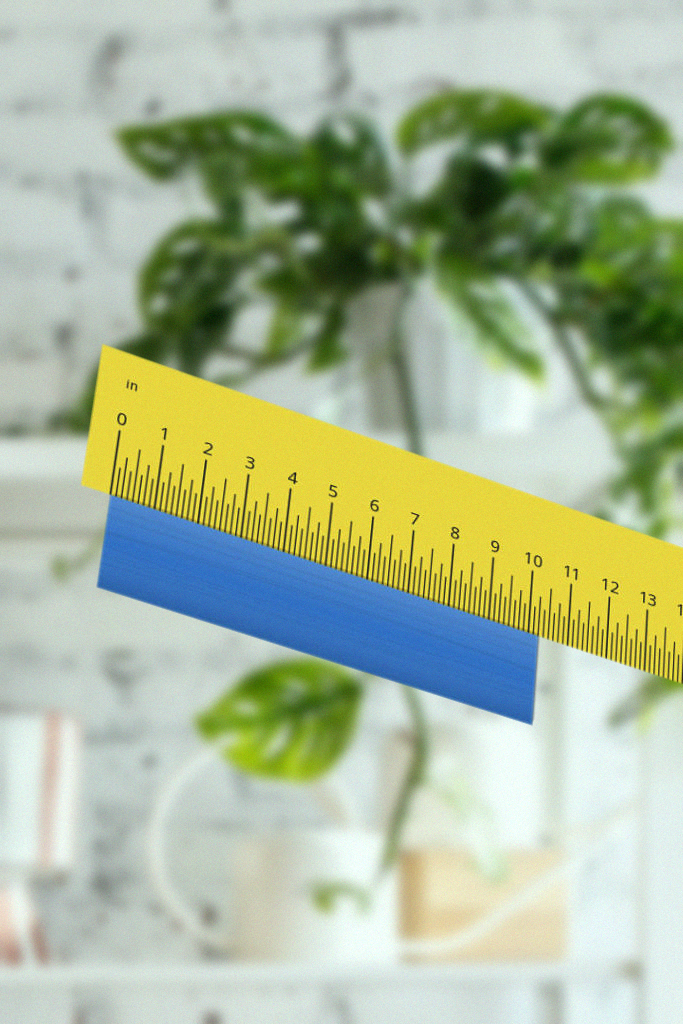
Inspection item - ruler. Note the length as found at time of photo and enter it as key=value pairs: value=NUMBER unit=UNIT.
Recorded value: value=10.25 unit=in
